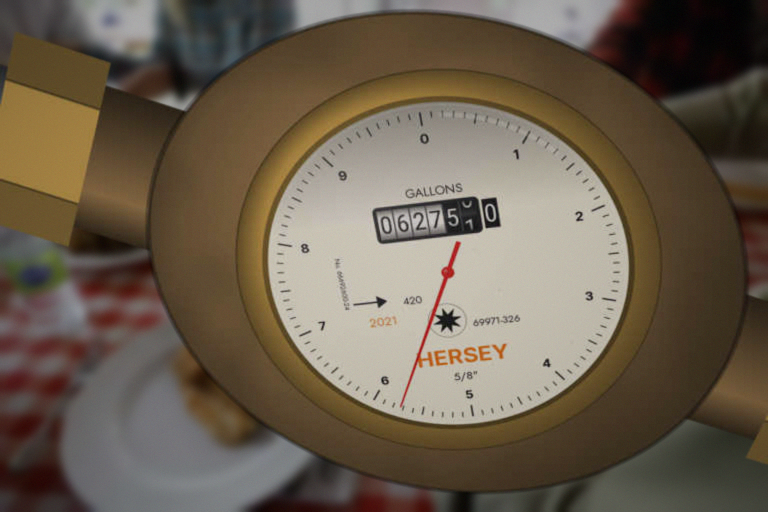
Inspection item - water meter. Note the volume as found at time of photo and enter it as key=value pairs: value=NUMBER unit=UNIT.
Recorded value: value=627505.7 unit=gal
